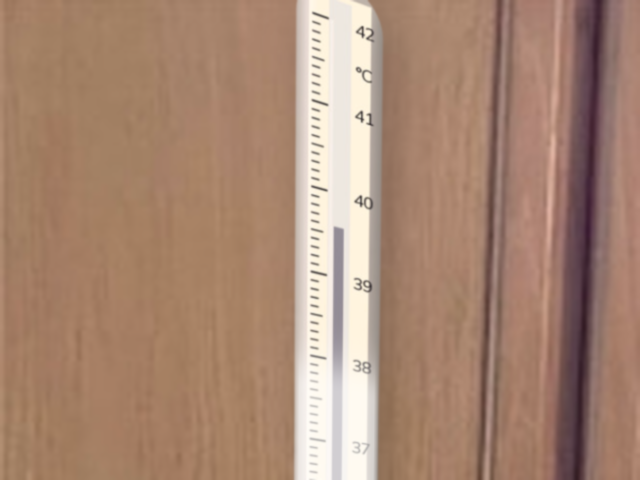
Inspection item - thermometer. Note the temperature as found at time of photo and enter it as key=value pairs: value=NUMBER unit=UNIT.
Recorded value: value=39.6 unit=°C
